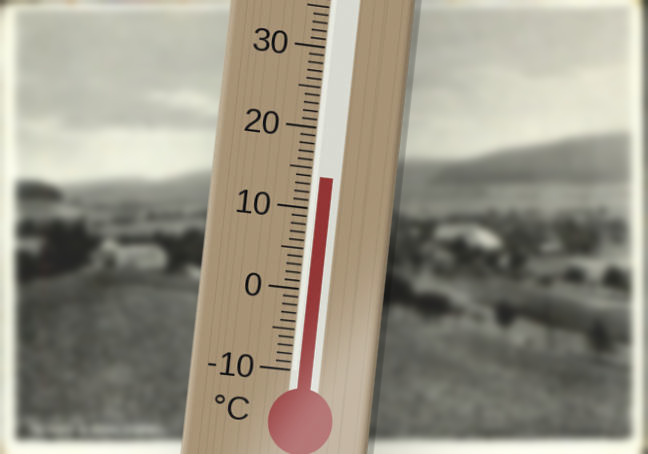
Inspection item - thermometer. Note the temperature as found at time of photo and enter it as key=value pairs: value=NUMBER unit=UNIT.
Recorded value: value=14 unit=°C
